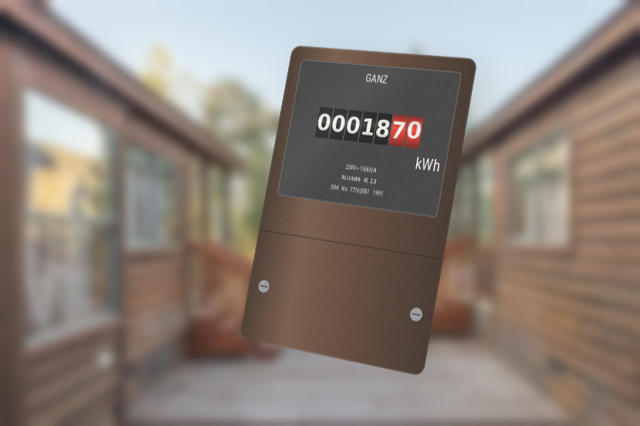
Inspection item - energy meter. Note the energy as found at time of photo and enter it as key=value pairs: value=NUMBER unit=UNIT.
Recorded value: value=18.70 unit=kWh
